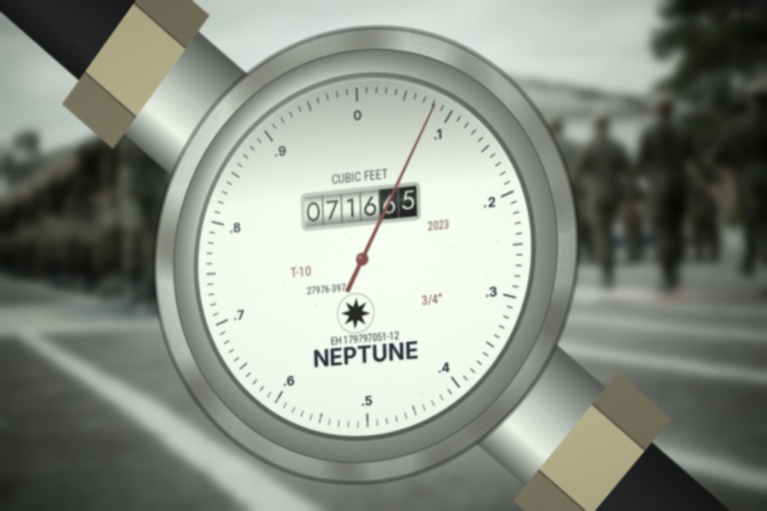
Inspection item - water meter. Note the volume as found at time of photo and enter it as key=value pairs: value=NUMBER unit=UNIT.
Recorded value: value=71665.08 unit=ft³
